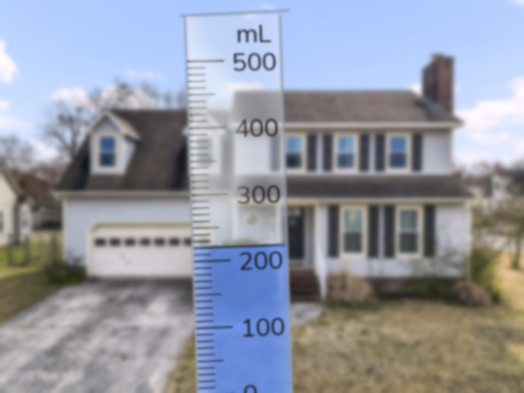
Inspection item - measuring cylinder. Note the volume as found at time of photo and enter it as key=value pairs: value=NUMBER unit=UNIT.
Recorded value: value=220 unit=mL
